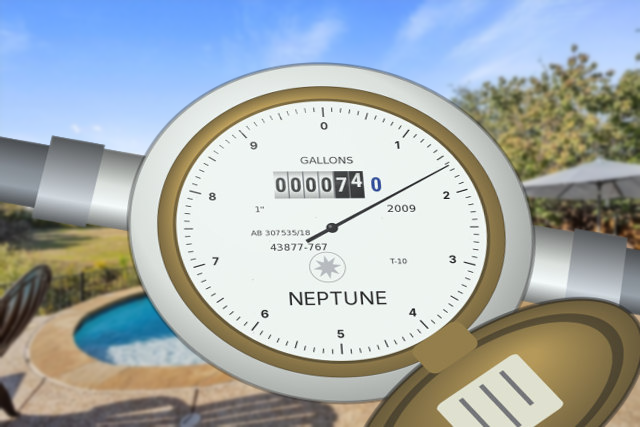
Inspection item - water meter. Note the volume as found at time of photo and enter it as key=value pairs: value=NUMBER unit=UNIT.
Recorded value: value=741.6 unit=gal
